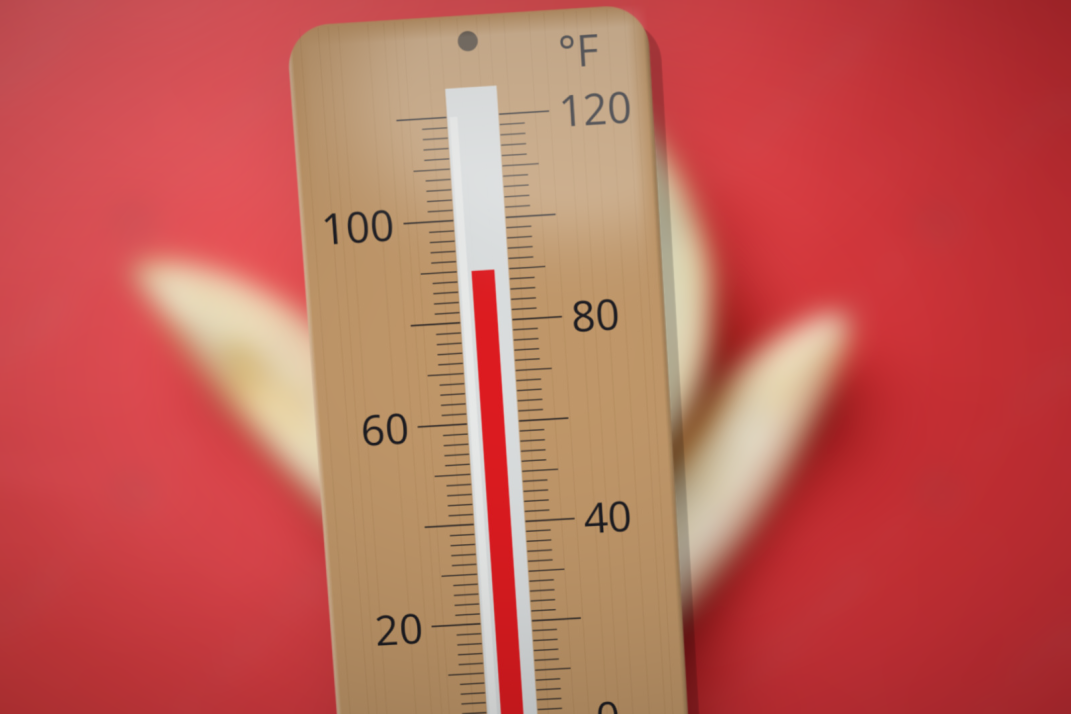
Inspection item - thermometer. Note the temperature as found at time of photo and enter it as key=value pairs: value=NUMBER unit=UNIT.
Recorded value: value=90 unit=°F
